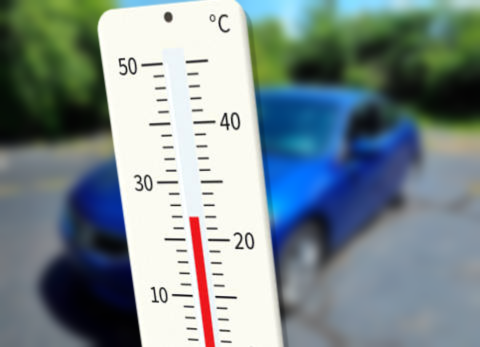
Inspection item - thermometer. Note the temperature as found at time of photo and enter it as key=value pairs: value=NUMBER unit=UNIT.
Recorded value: value=24 unit=°C
